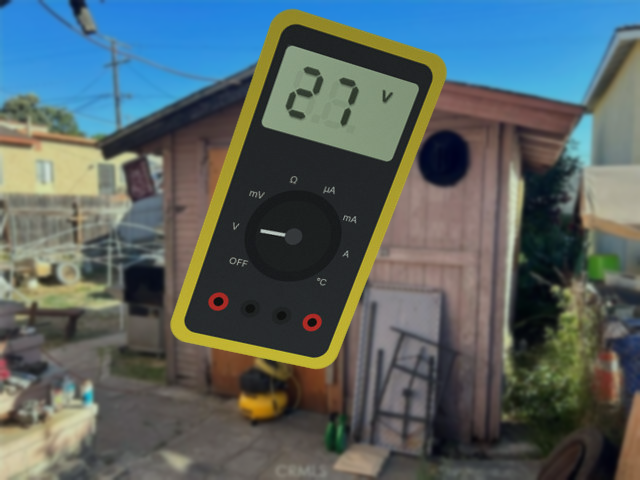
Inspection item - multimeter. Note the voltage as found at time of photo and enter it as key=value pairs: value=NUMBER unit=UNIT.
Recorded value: value=27 unit=V
